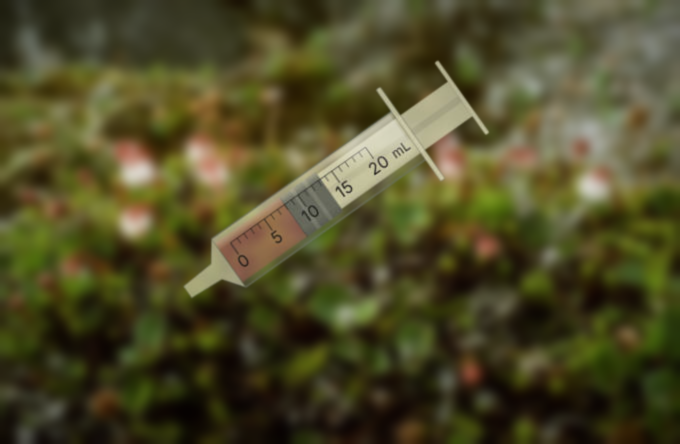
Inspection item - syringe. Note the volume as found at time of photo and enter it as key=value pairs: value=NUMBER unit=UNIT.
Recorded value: value=8 unit=mL
